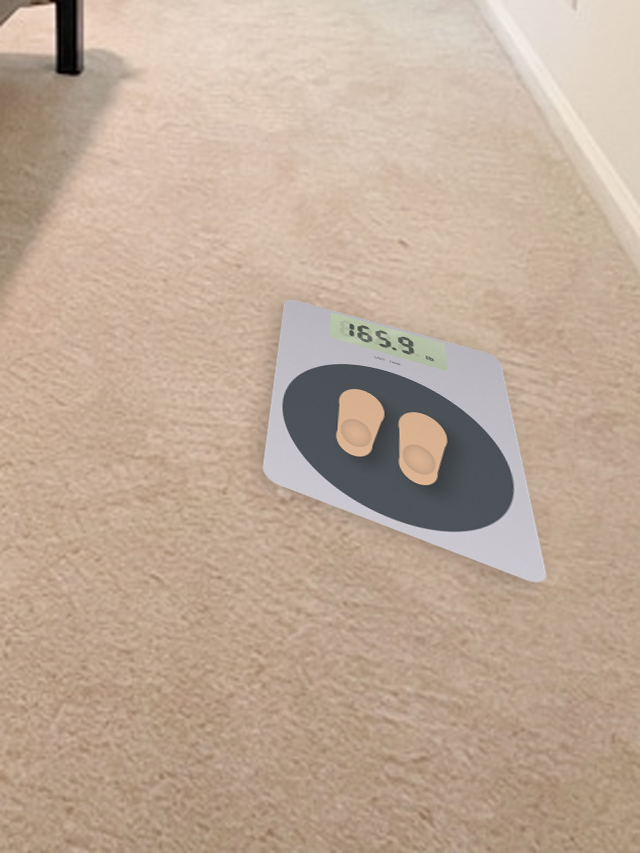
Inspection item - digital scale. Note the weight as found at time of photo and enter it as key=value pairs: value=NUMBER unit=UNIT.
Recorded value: value=165.9 unit=lb
